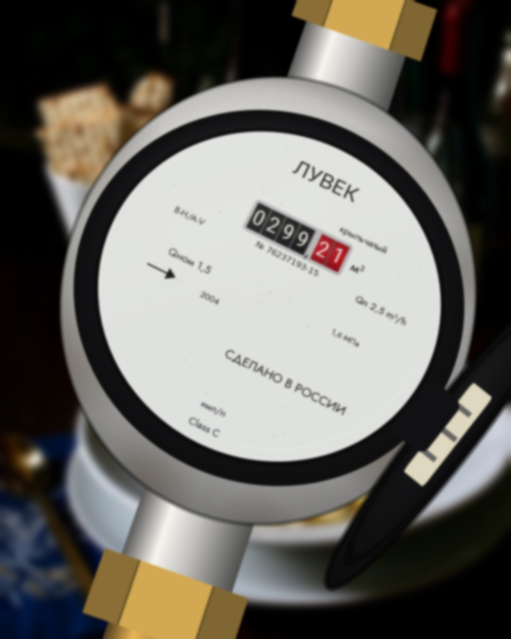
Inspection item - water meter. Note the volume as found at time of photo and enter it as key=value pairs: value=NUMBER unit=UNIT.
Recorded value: value=299.21 unit=m³
